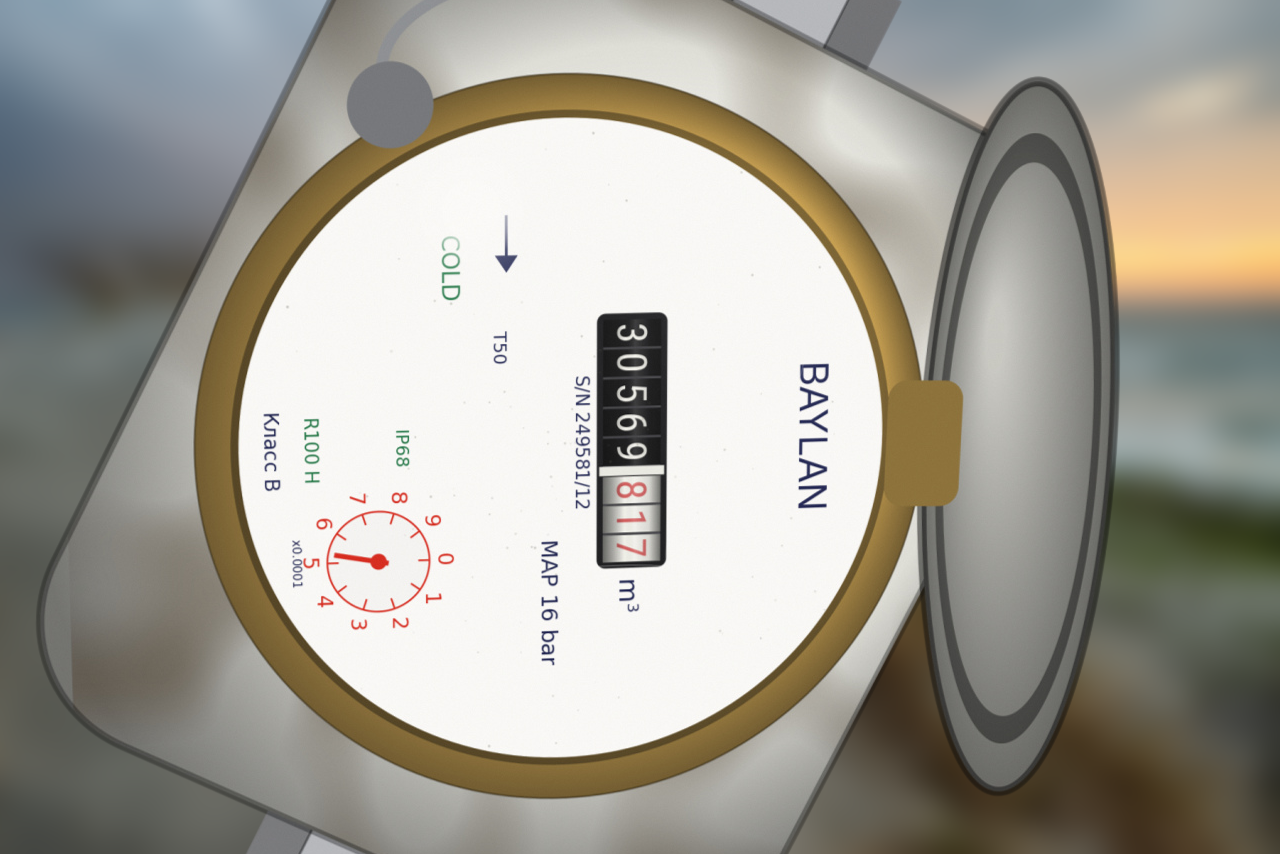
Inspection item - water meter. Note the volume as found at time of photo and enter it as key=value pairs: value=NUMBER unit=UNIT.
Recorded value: value=30569.8175 unit=m³
